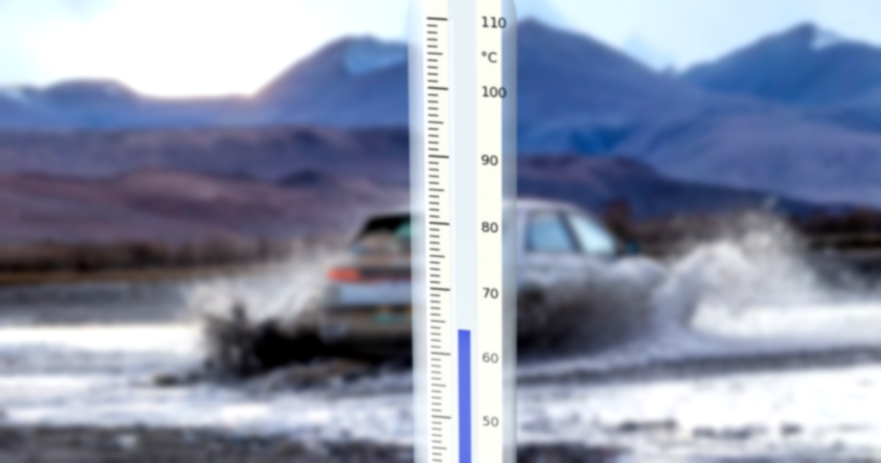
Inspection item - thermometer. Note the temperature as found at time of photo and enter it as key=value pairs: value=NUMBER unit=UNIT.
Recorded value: value=64 unit=°C
